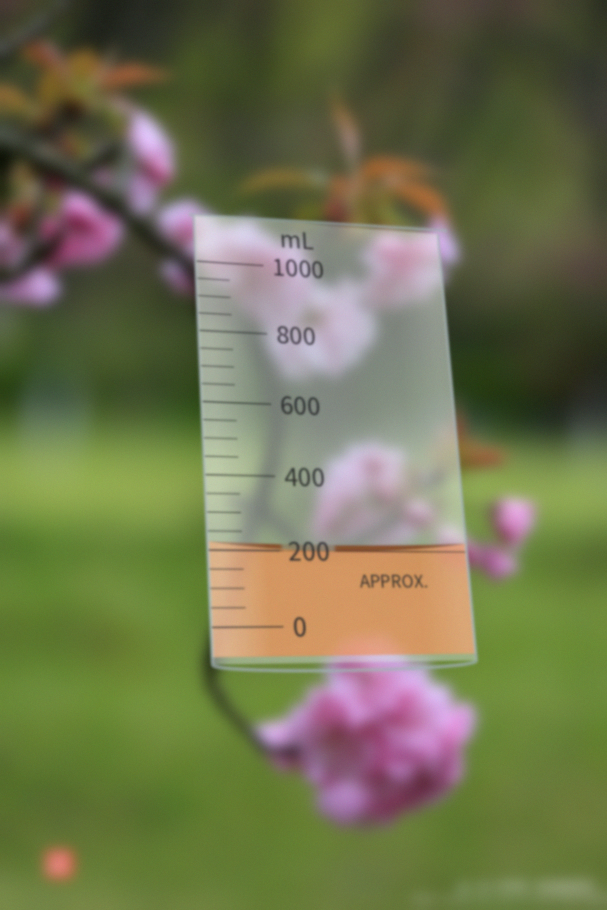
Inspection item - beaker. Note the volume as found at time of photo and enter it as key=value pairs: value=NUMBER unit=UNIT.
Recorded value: value=200 unit=mL
